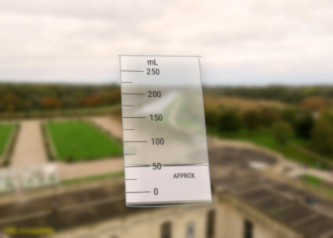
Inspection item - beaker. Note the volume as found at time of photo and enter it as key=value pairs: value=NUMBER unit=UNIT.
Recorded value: value=50 unit=mL
